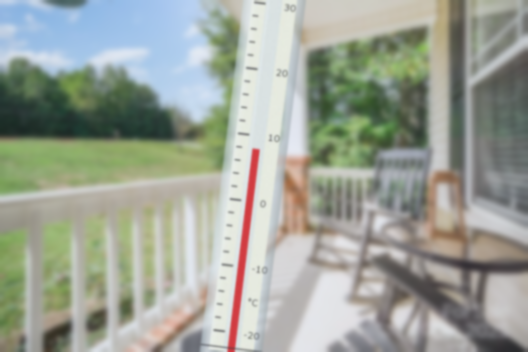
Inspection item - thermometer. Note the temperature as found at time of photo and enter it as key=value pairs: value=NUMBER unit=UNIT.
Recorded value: value=8 unit=°C
